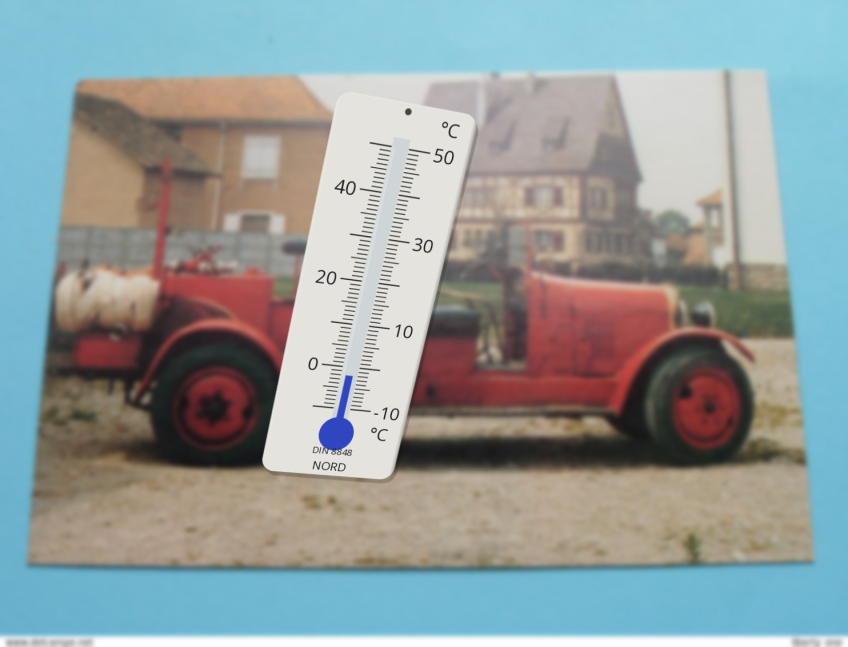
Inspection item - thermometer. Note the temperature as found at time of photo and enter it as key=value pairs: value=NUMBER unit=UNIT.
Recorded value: value=-2 unit=°C
